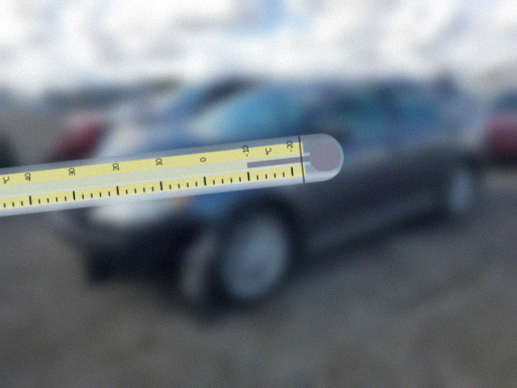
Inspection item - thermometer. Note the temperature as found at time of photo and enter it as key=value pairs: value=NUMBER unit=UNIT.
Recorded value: value=-10 unit=°C
